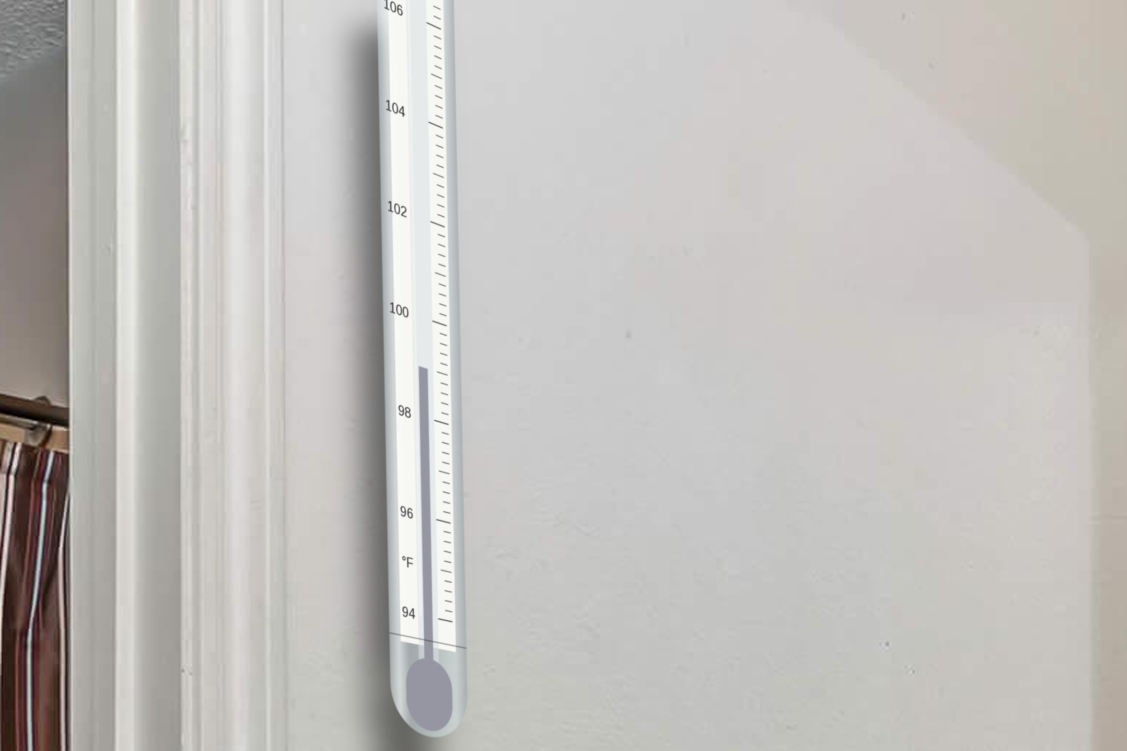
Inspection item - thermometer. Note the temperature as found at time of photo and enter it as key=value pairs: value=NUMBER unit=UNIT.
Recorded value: value=99 unit=°F
